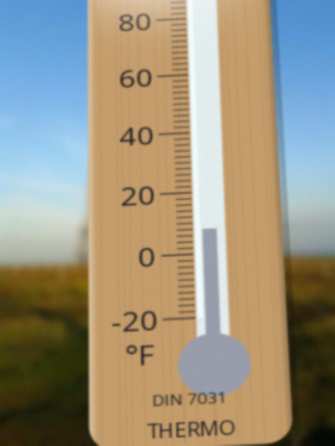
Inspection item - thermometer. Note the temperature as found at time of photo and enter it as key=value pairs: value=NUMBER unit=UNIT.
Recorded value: value=8 unit=°F
